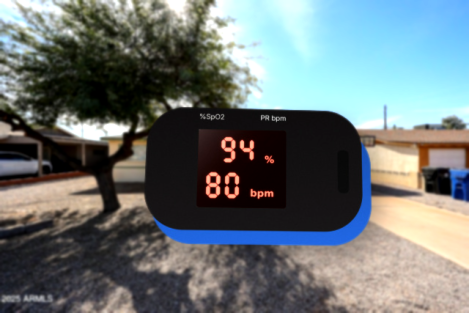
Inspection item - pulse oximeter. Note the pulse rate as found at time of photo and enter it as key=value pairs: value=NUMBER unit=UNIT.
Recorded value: value=80 unit=bpm
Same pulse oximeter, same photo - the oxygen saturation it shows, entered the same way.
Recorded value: value=94 unit=%
